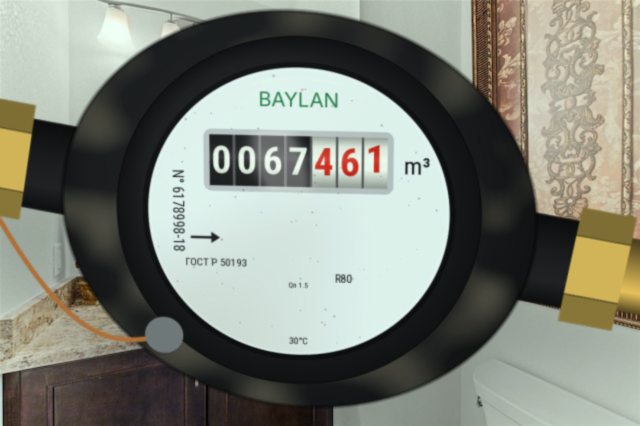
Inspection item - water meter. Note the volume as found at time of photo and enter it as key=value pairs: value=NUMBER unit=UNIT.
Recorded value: value=67.461 unit=m³
